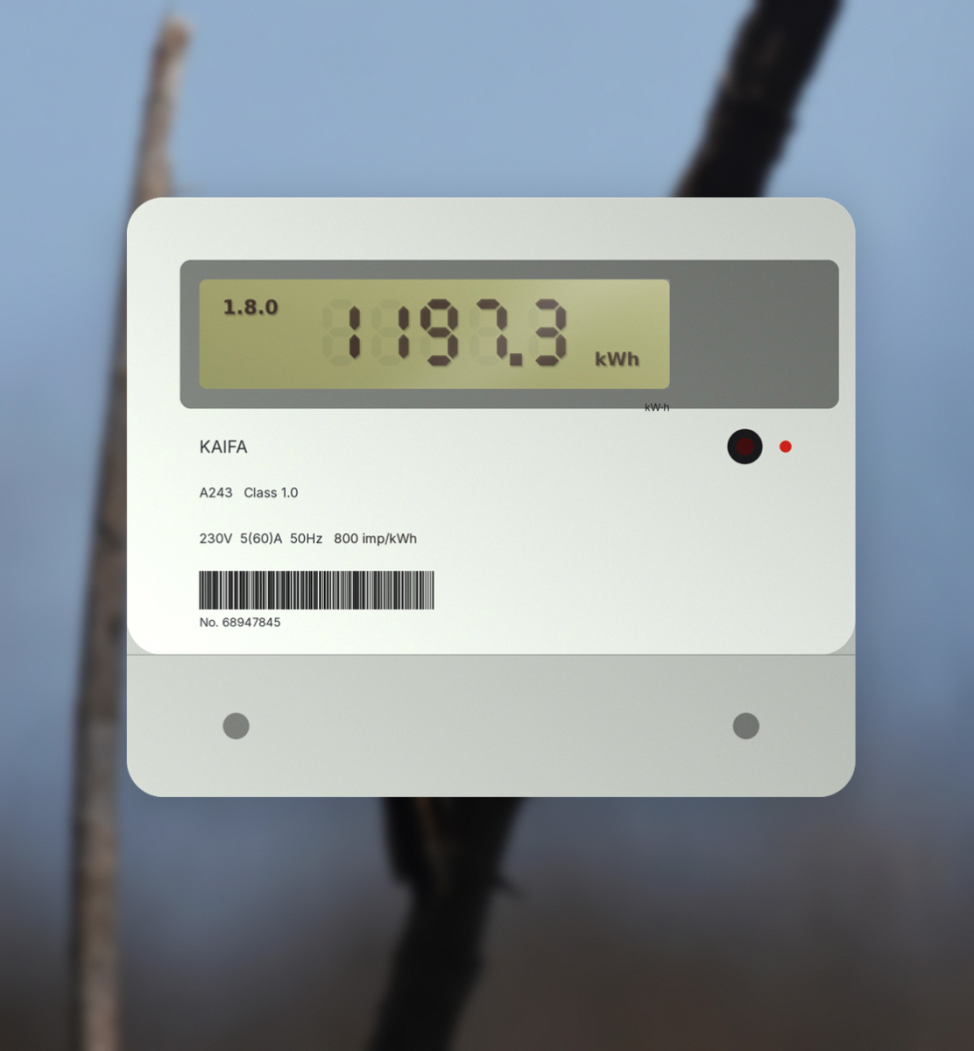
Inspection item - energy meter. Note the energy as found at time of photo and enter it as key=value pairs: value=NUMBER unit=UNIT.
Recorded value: value=1197.3 unit=kWh
